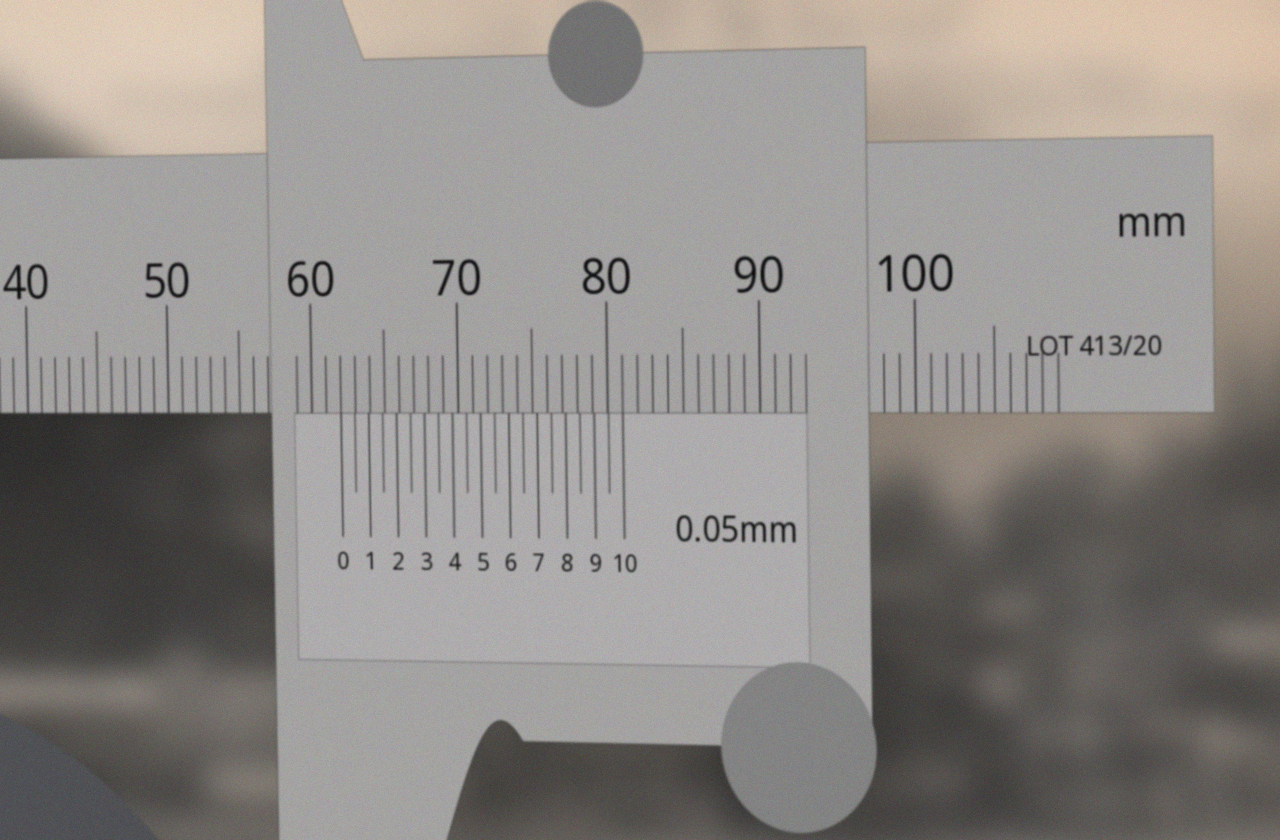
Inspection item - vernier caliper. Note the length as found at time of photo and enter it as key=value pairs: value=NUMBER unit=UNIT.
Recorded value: value=62.0 unit=mm
